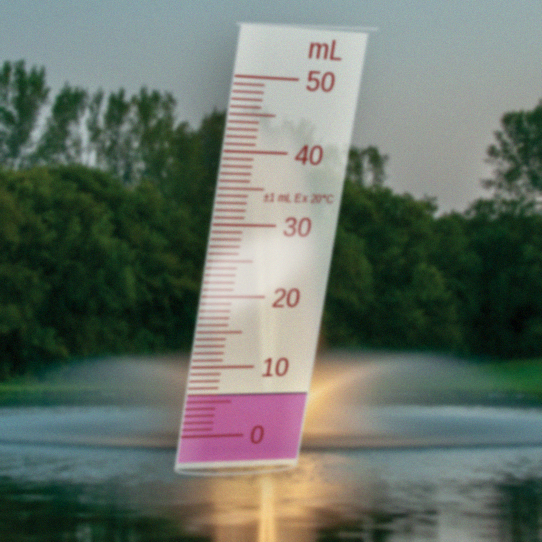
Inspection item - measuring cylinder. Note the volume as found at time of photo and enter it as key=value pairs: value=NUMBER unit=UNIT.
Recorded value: value=6 unit=mL
